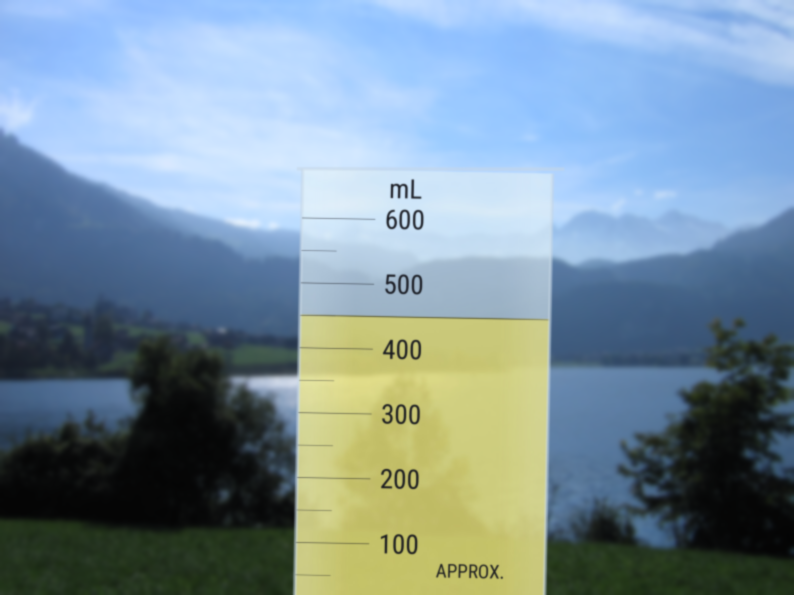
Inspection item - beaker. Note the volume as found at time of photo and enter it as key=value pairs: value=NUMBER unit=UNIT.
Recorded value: value=450 unit=mL
